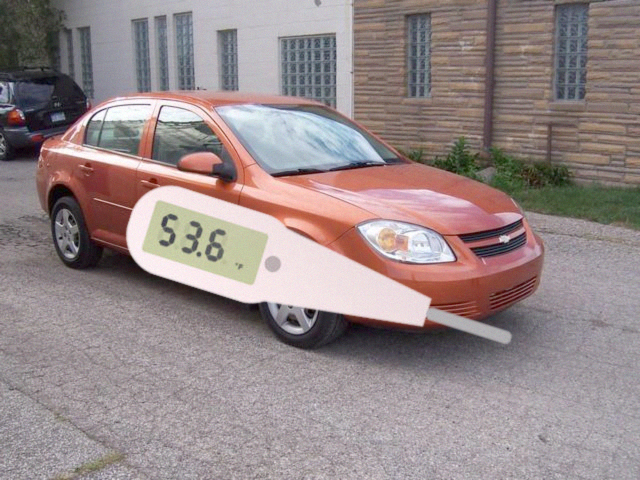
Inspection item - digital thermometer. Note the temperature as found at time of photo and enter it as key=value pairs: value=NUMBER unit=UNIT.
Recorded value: value=53.6 unit=°F
